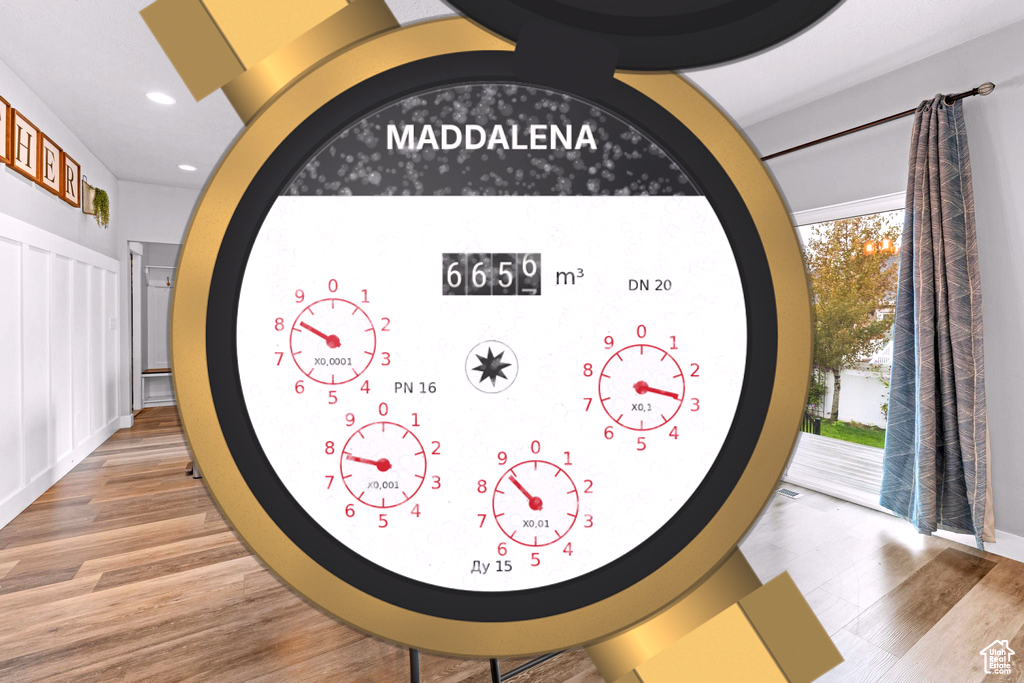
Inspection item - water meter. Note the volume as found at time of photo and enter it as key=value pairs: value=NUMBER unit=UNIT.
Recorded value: value=6656.2878 unit=m³
